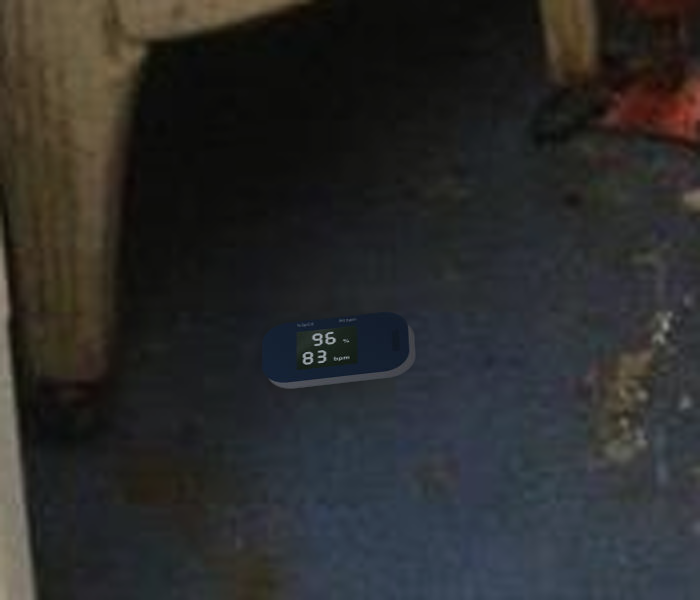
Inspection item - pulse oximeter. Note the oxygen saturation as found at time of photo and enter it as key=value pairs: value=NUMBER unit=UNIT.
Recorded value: value=96 unit=%
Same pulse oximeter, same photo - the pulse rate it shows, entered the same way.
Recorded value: value=83 unit=bpm
